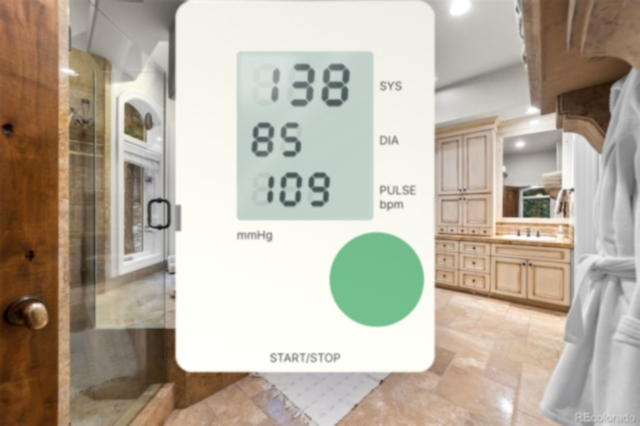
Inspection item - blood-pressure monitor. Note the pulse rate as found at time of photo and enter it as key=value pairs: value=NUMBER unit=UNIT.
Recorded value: value=109 unit=bpm
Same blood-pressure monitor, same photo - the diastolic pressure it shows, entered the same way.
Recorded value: value=85 unit=mmHg
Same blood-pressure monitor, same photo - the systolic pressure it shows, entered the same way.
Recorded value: value=138 unit=mmHg
